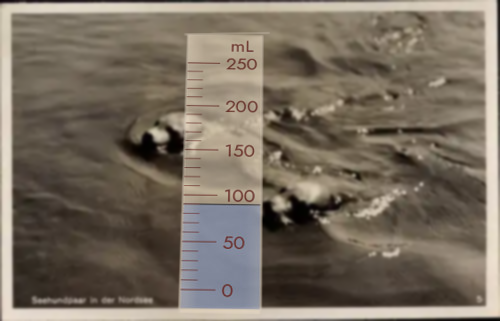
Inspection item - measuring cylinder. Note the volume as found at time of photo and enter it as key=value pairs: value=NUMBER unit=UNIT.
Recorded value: value=90 unit=mL
